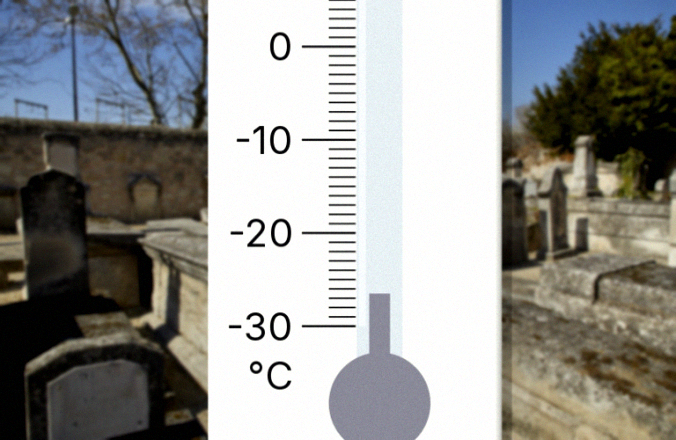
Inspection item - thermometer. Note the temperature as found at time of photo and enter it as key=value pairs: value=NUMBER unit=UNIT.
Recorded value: value=-26.5 unit=°C
